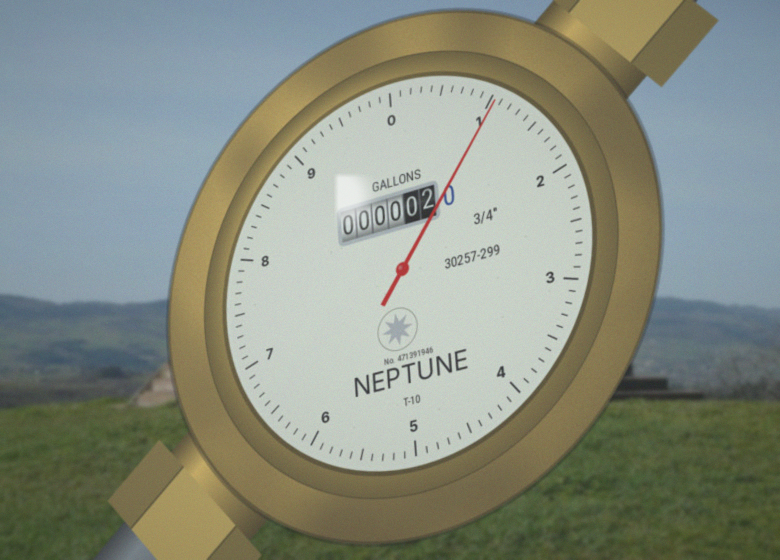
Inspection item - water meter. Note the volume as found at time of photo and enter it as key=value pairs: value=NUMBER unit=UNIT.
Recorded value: value=21.0 unit=gal
